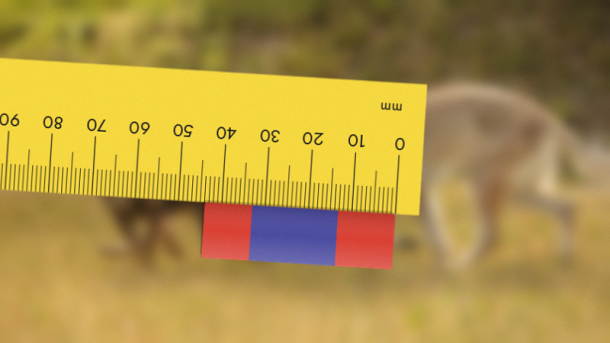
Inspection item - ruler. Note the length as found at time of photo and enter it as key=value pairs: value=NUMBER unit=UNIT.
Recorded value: value=44 unit=mm
